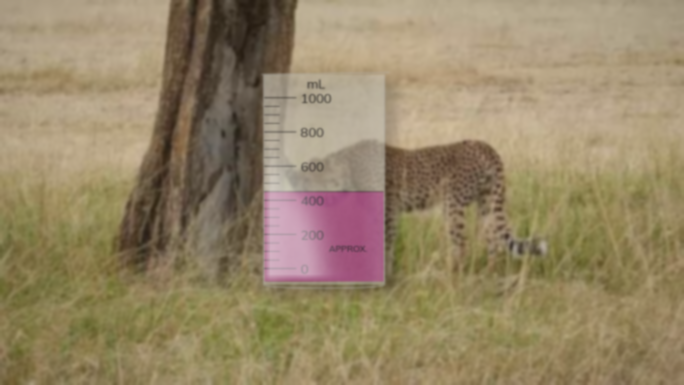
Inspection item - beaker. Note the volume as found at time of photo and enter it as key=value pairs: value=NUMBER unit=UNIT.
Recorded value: value=450 unit=mL
